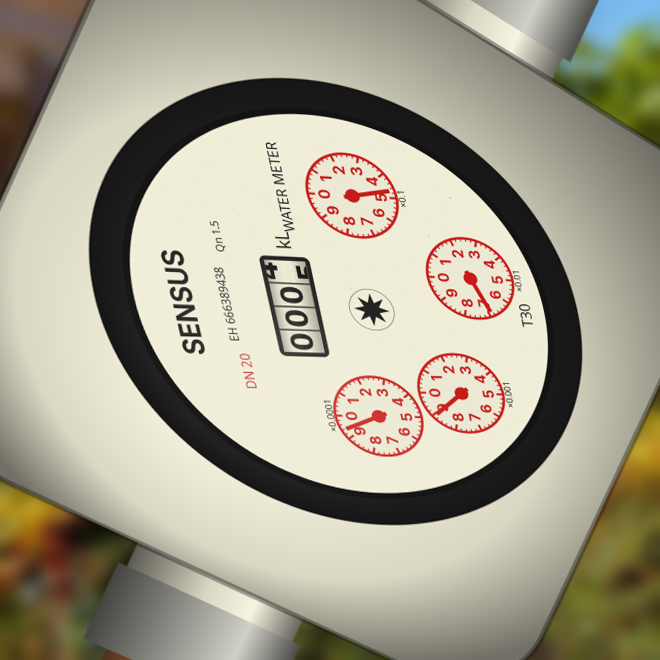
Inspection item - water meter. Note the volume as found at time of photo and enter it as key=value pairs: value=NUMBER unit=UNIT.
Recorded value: value=4.4689 unit=kL
